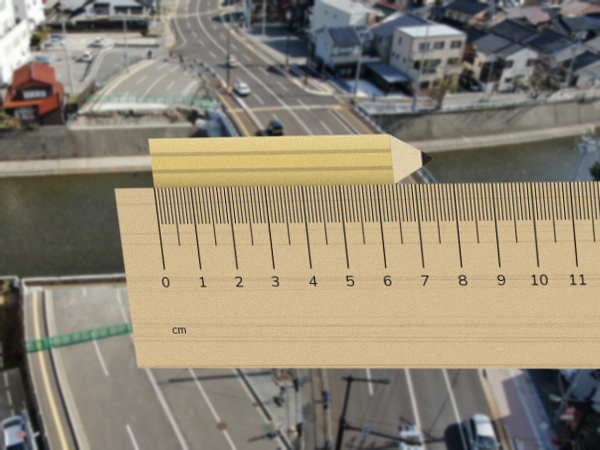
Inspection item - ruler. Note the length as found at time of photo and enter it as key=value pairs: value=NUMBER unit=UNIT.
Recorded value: value=7.5 unit=cm
